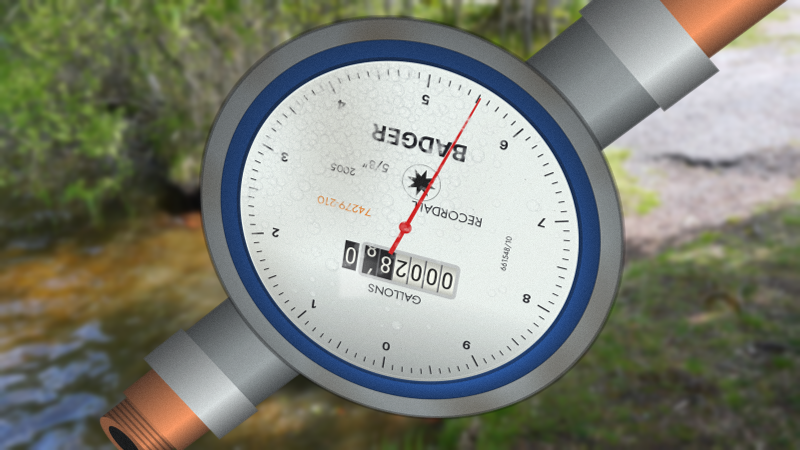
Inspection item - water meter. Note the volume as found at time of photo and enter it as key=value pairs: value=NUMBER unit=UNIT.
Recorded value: value=2875.5 unit=gal
